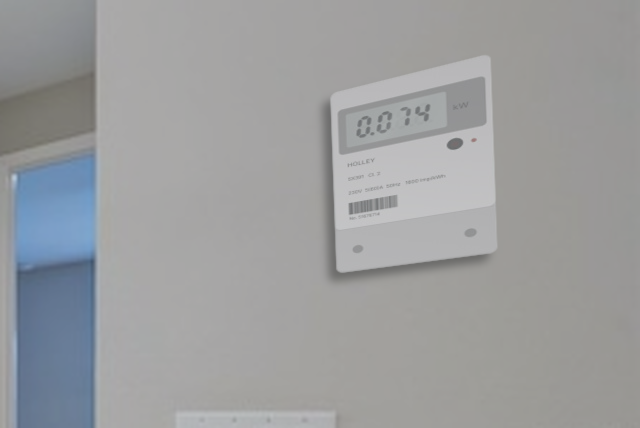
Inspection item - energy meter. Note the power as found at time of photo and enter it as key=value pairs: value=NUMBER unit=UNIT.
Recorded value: value=0.074 unit=kW
